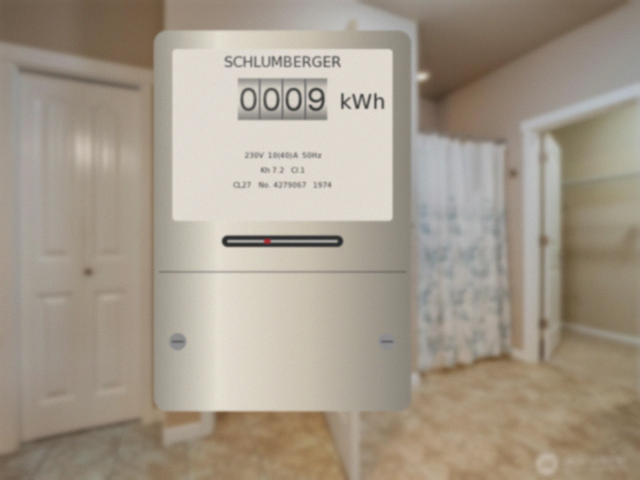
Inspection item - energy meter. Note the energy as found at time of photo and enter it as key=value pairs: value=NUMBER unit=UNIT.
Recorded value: value=9 unit=kWh
